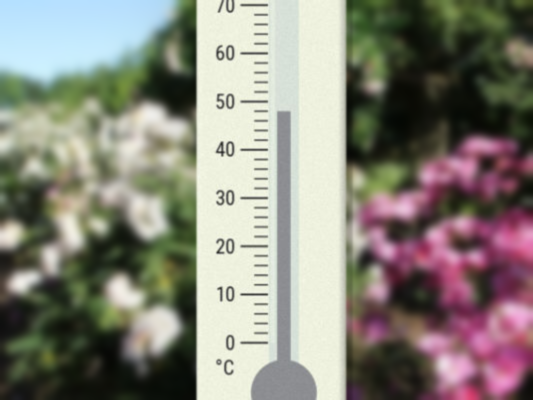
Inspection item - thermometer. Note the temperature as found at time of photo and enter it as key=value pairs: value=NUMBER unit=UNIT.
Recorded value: value=48 unit=°C
